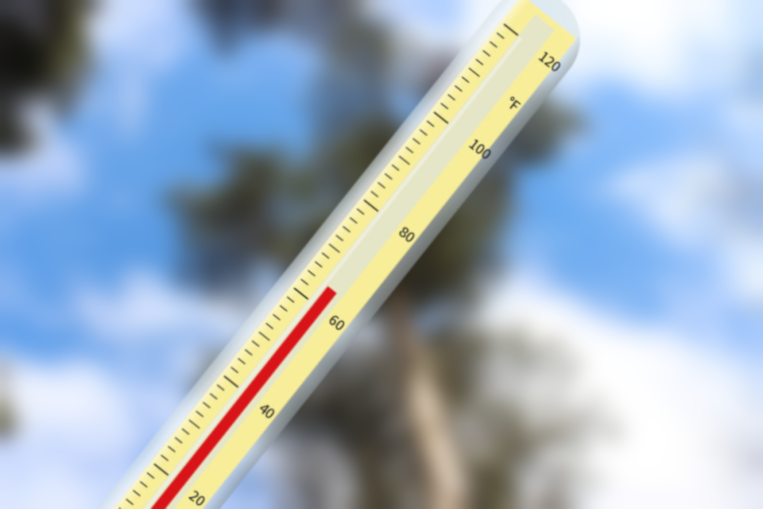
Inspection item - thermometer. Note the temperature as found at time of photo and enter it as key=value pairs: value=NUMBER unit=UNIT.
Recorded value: value=64 unit=°F
